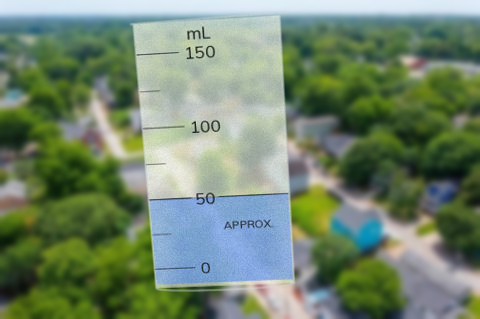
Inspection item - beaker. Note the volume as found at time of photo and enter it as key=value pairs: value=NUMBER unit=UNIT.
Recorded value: value=50 unit=mL
